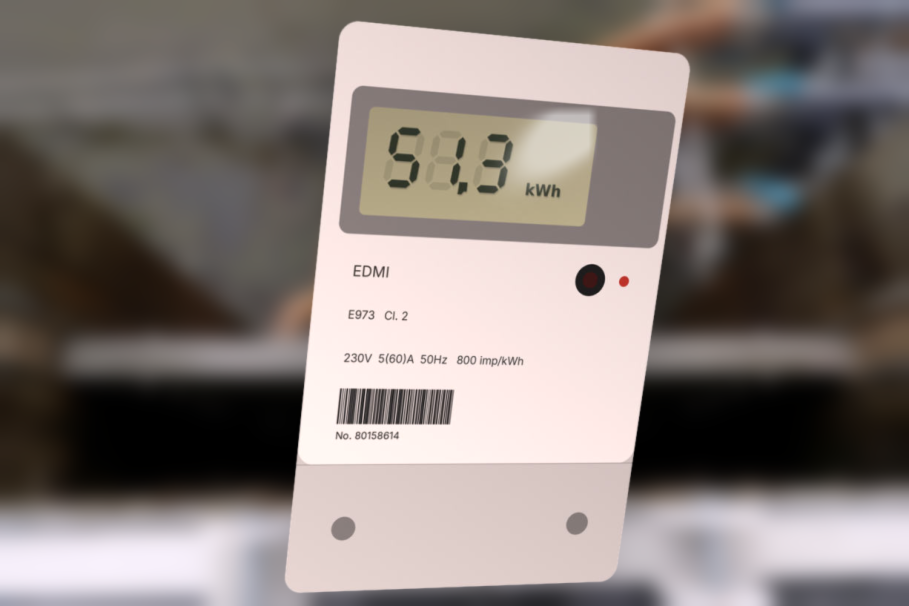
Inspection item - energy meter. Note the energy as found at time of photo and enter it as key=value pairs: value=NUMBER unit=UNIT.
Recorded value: value=51.3 unit=kWh
